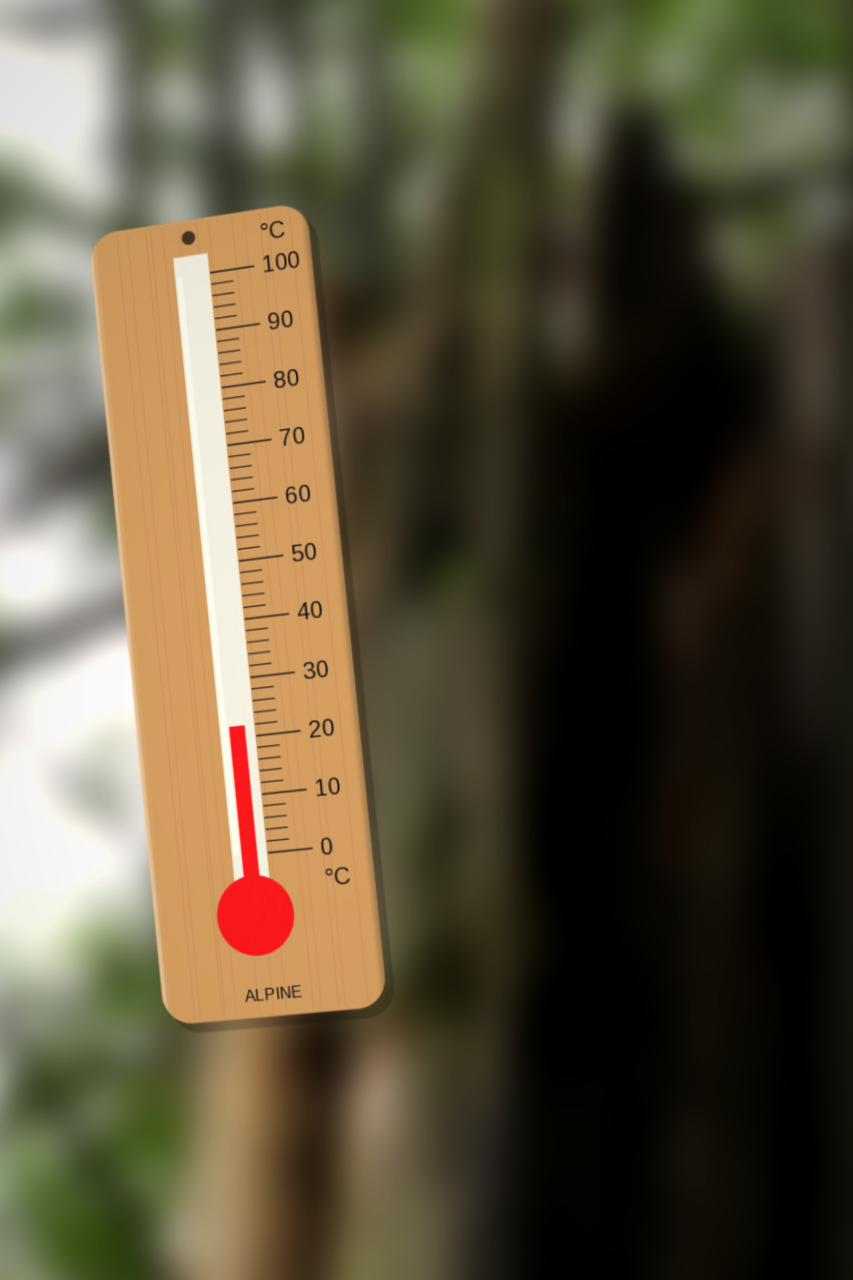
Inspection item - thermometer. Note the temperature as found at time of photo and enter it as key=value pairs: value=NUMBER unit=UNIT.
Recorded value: value=22 unit=°C
